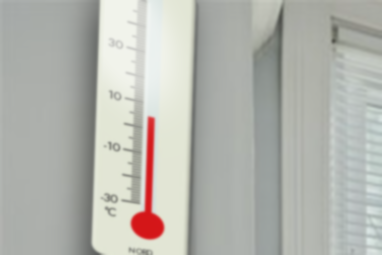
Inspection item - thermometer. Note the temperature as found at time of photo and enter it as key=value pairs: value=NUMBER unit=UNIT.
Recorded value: value=5 unit=°C
